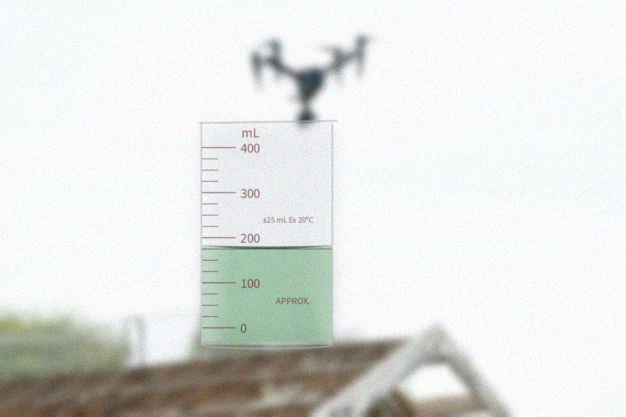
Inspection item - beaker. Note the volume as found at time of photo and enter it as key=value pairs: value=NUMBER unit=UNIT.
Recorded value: value=175 unit=mL
